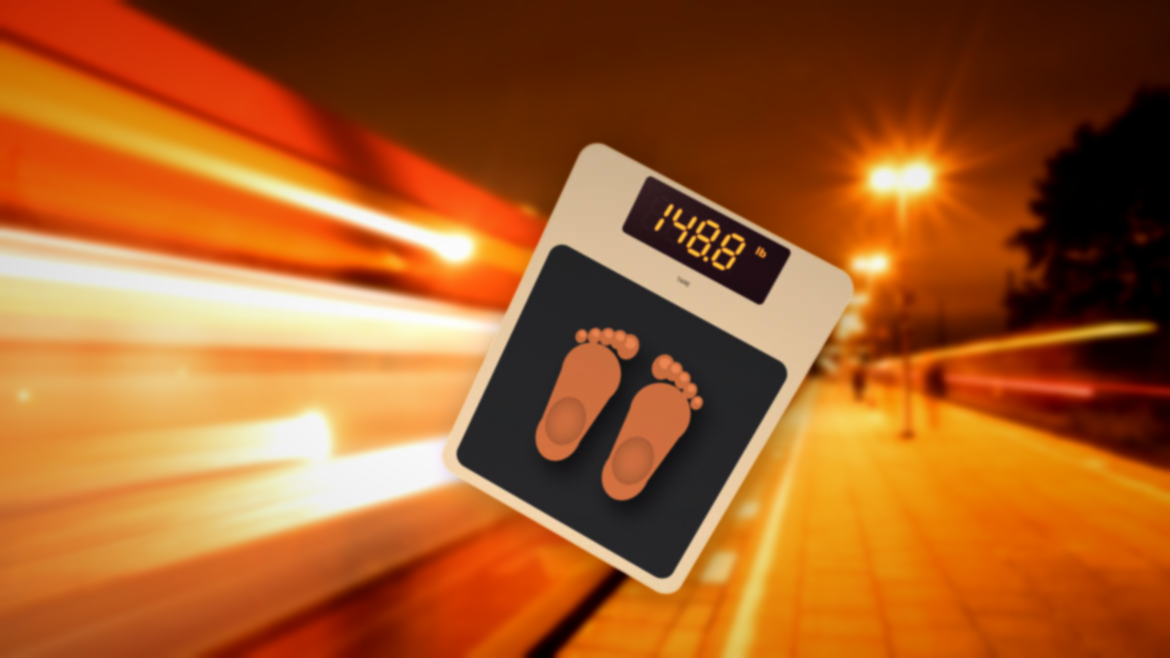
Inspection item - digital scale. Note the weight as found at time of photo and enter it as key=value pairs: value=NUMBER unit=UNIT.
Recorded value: value=148.8 unit=lb
